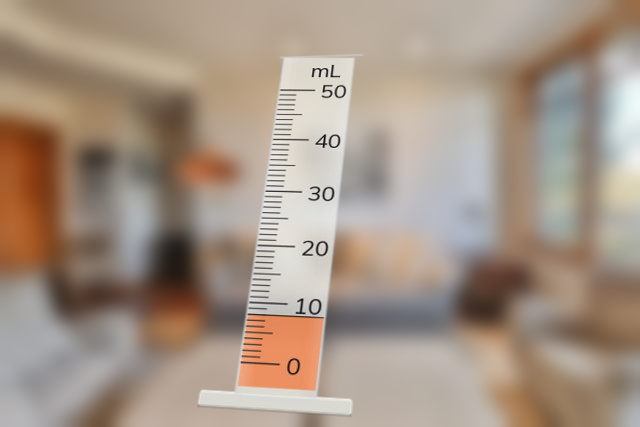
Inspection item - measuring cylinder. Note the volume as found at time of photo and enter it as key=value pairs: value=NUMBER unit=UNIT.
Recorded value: value=8 unit=mL
